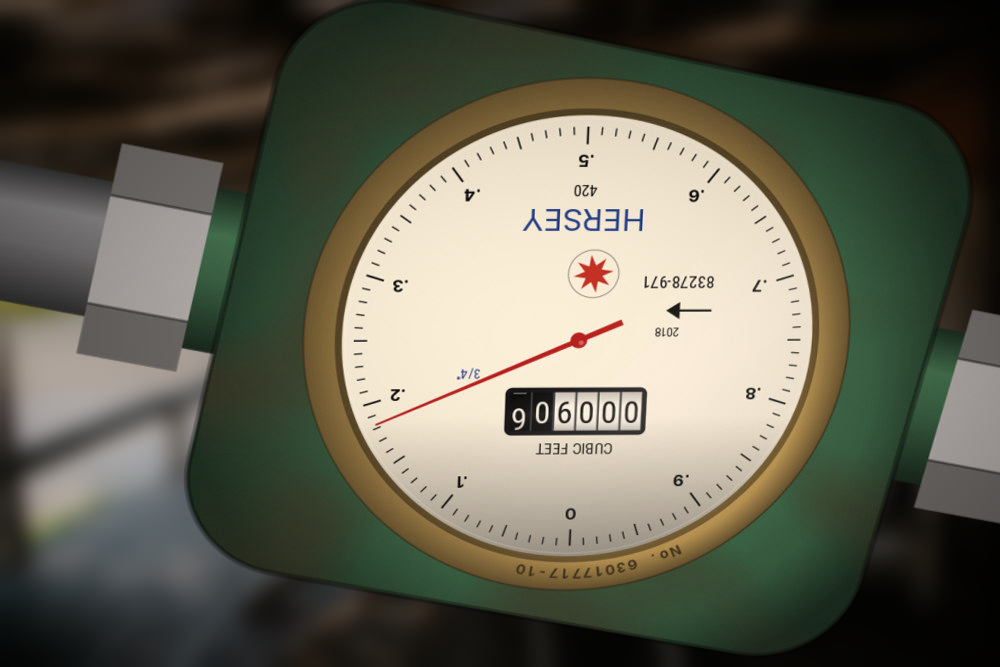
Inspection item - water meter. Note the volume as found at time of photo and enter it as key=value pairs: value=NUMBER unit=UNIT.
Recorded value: value=906.18 unit=ft³
